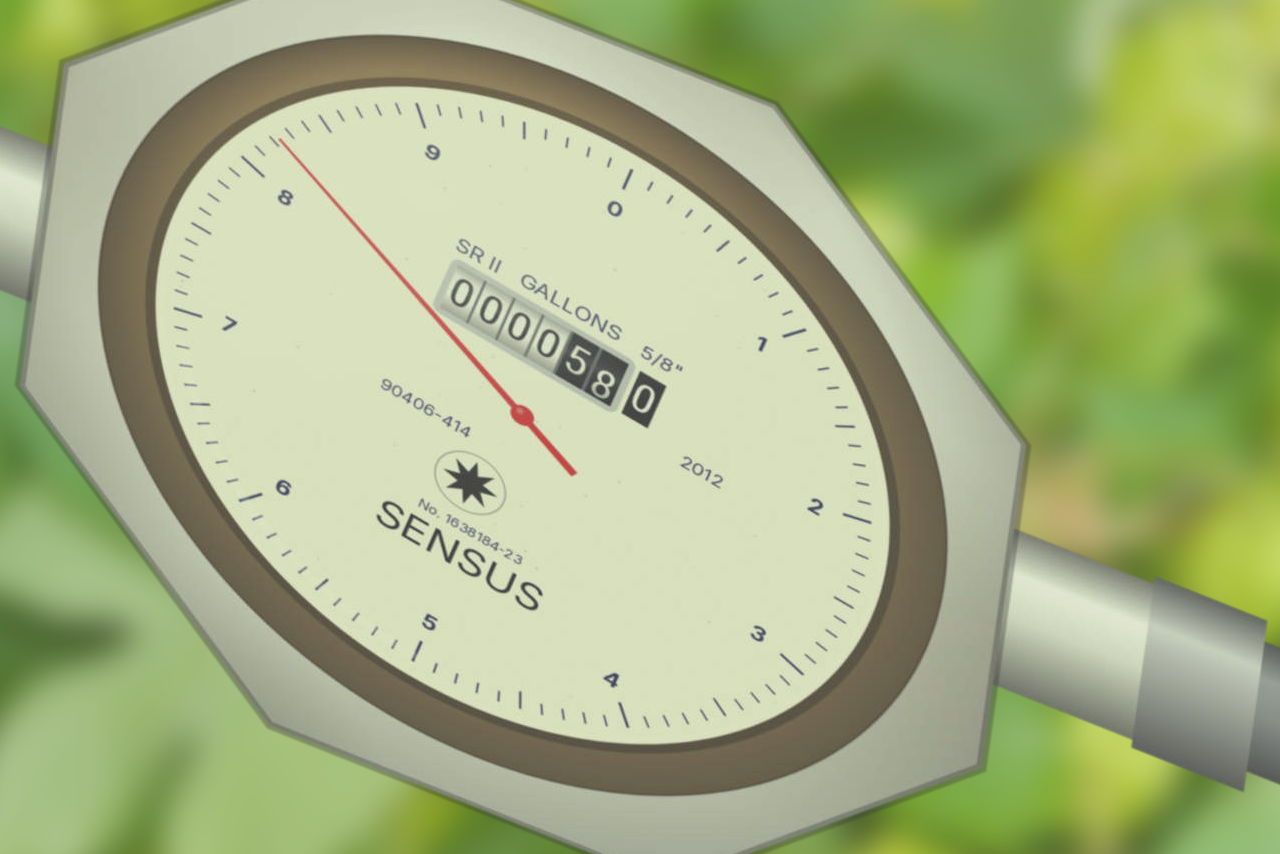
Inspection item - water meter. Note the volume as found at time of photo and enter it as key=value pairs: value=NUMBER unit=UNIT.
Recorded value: value=578.2 unit=gal
